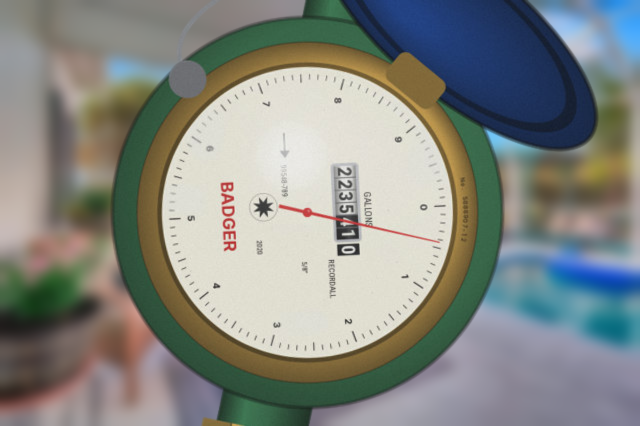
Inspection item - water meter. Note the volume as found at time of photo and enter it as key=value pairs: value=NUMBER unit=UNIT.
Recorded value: value=2235410.4 unit=gal
